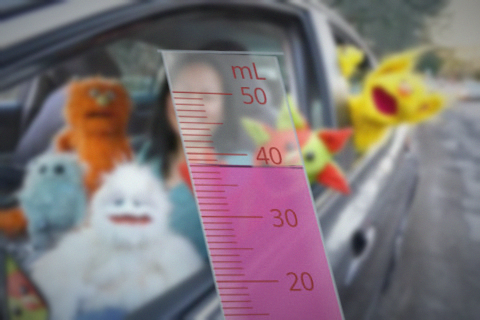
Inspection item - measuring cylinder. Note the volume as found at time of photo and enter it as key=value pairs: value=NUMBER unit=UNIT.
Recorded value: value=38 unit=mL
